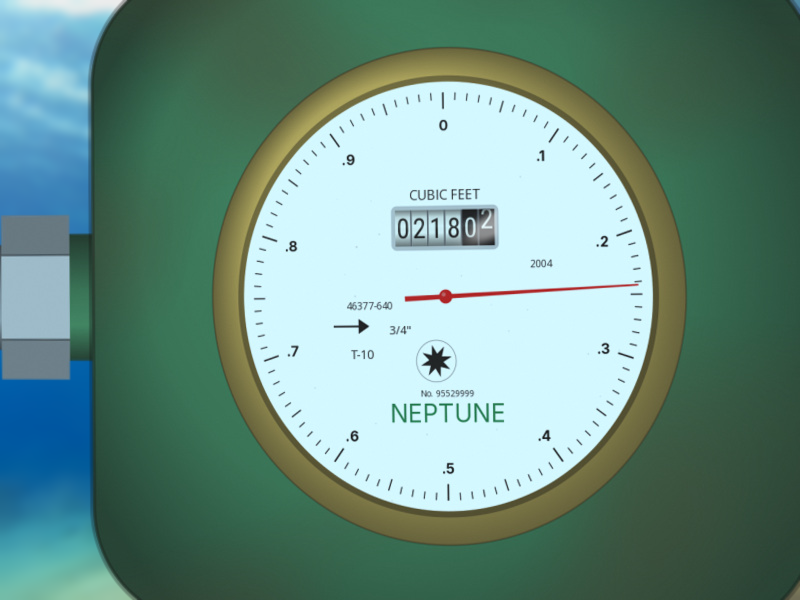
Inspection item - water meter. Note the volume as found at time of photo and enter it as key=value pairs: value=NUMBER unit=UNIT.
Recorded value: value=21802.24 unit=ft³
